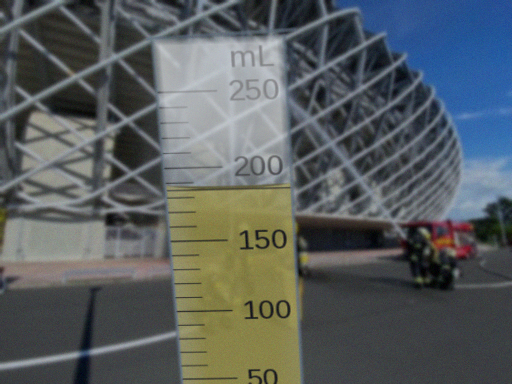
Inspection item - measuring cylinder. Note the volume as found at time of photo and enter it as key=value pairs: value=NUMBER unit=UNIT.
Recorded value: value=185 unit=mL
